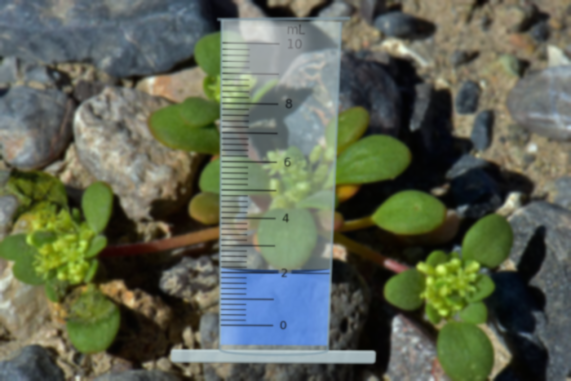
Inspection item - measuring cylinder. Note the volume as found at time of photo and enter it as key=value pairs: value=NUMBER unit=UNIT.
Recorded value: value=2 unit=mL
